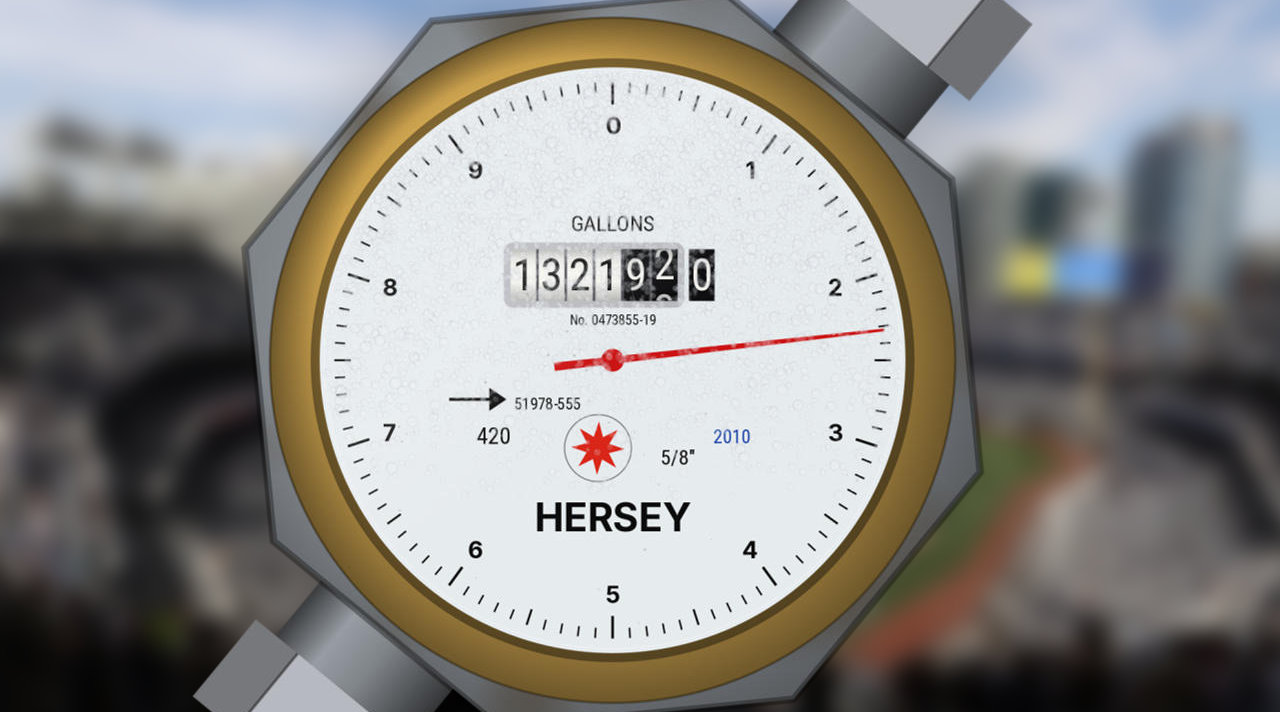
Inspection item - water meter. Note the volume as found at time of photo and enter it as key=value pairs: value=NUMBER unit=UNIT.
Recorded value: value=1321922.3 unit=gal
